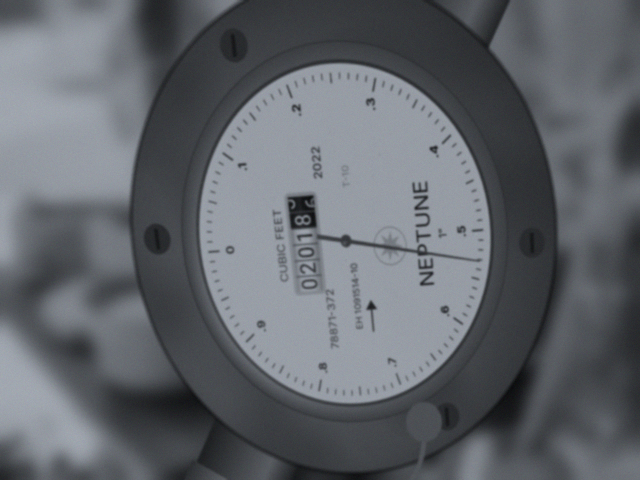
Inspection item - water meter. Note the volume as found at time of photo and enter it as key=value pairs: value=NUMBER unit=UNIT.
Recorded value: value=20185.53 unit=ft³
